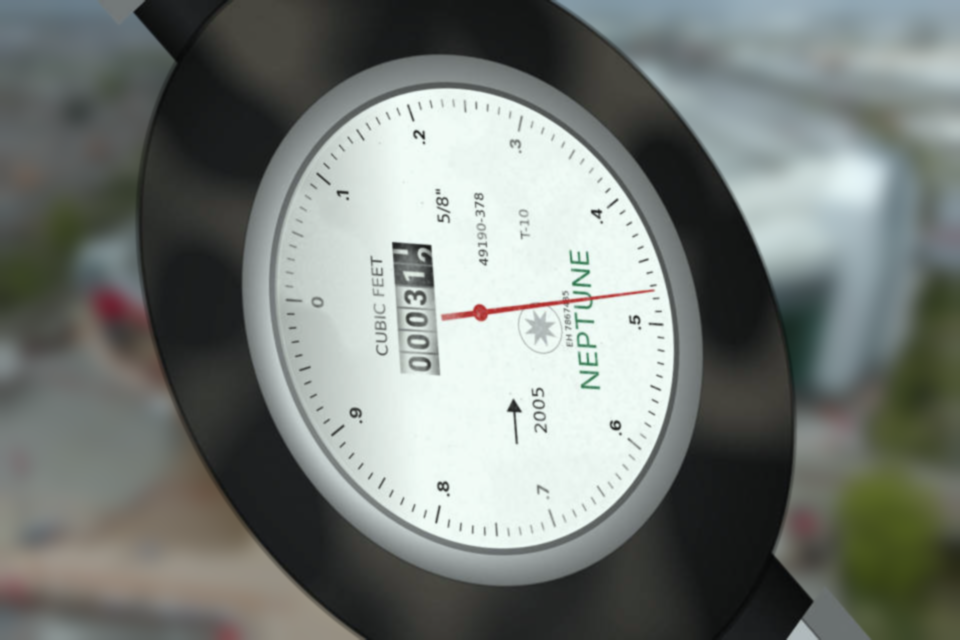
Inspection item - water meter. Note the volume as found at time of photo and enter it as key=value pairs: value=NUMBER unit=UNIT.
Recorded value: value=311.47 unit=ft³
